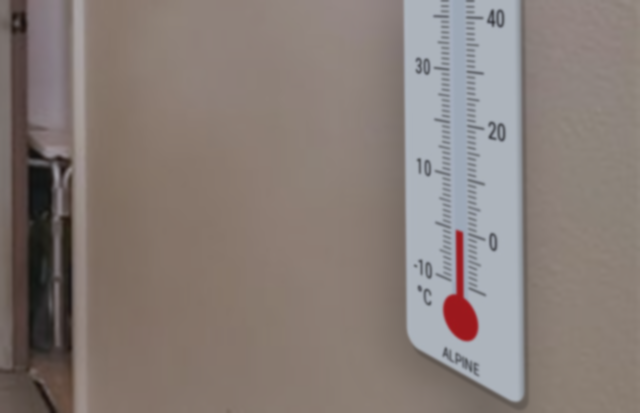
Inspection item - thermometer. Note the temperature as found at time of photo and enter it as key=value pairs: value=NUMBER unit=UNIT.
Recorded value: value=0 unit=°C
